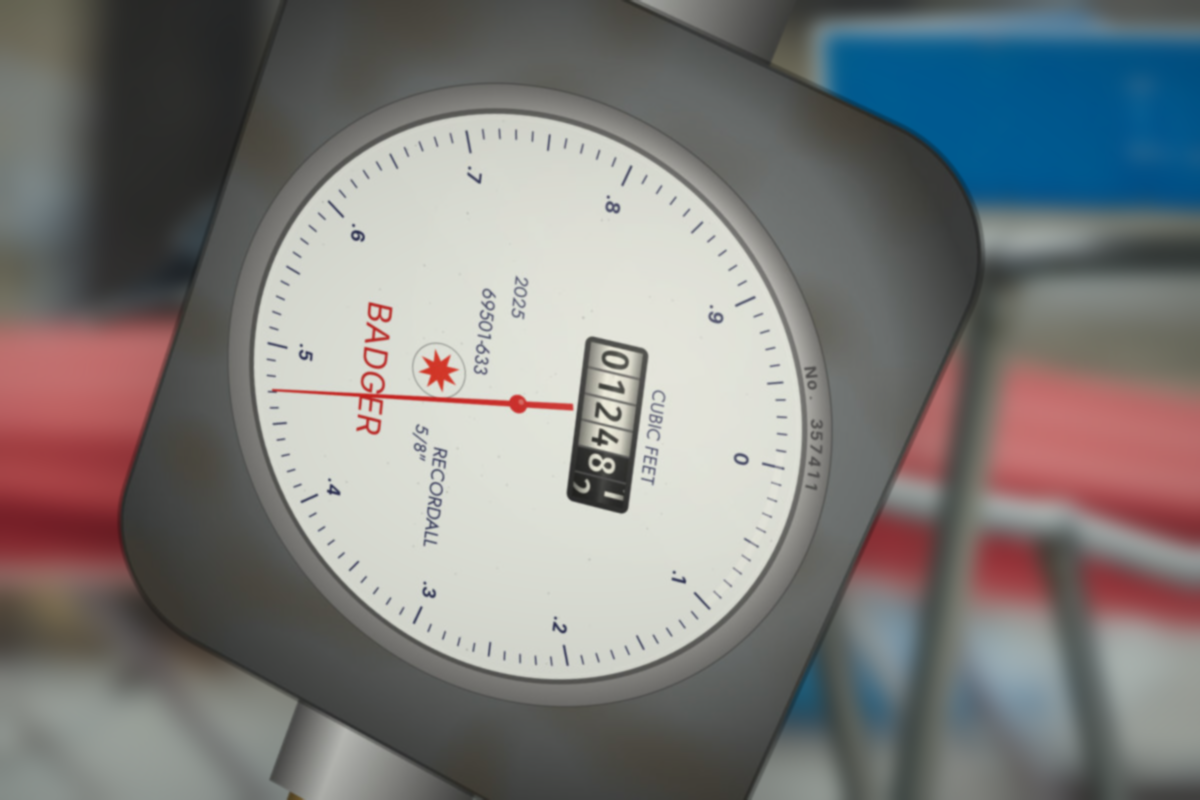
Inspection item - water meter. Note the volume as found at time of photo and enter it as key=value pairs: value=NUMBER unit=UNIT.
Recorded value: value=12481.47 unit=ft³
